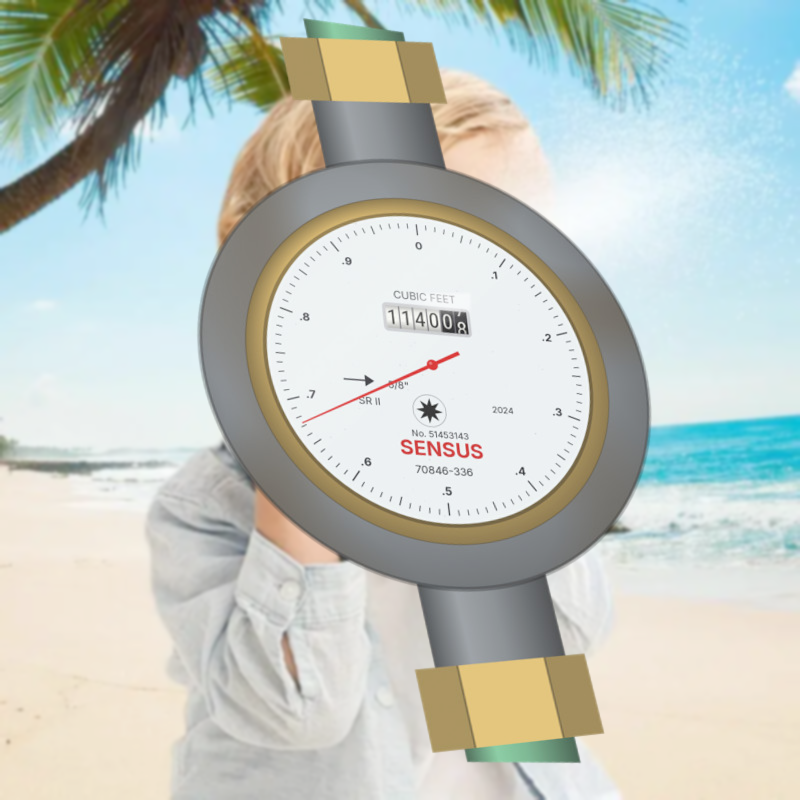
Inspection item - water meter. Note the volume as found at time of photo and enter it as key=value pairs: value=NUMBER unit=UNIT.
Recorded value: value=114007.67 unit=ft³
